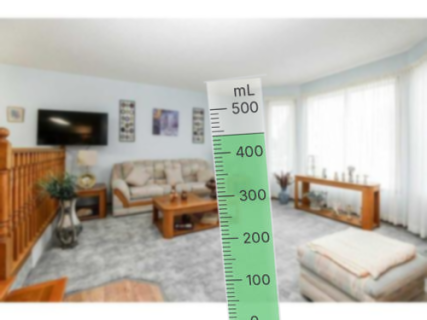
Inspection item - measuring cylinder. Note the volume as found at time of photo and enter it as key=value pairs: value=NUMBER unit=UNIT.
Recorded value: value=440 unit=mL
